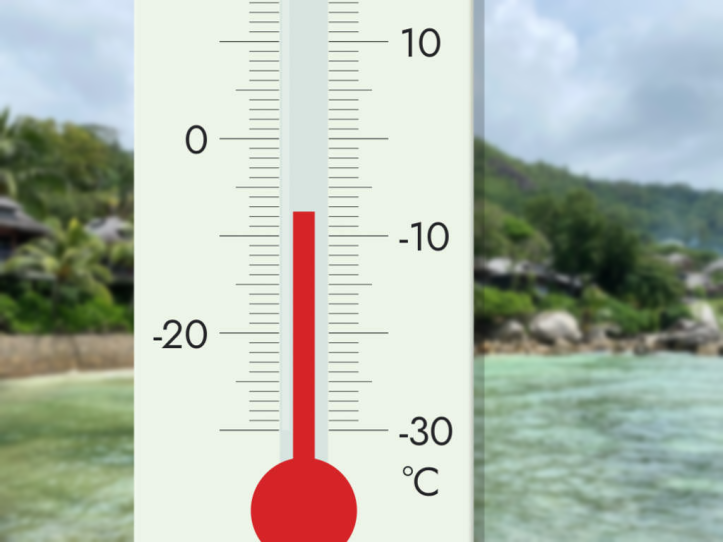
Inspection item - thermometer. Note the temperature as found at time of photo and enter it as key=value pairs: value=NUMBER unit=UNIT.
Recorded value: value=-7.5 unit=°C
